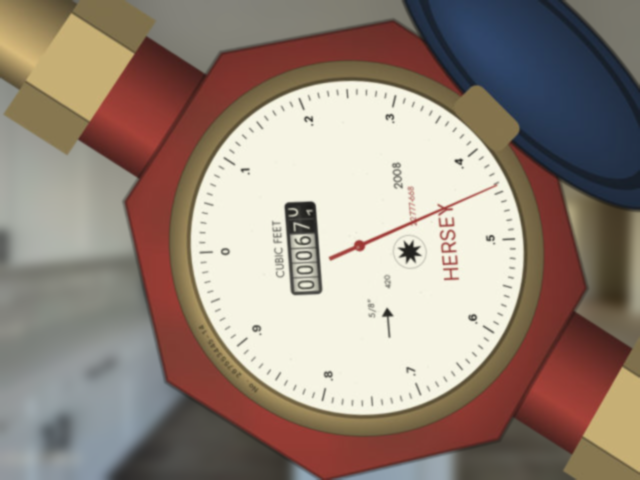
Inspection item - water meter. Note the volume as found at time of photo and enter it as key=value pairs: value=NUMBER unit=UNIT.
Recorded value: value=670.44 unit=ft³
